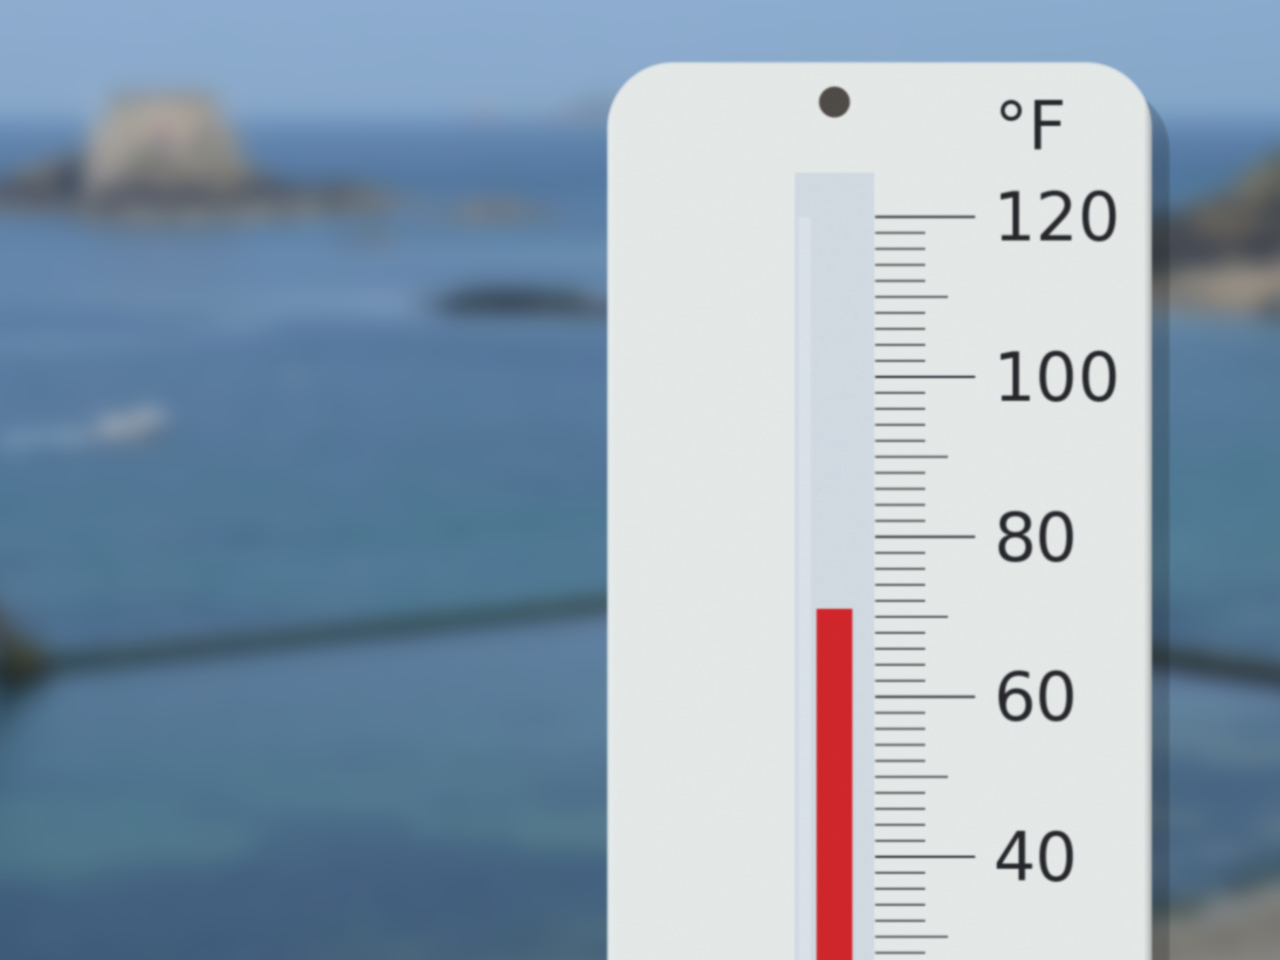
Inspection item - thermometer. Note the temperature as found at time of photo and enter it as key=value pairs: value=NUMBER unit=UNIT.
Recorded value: value=71 unit=°F
